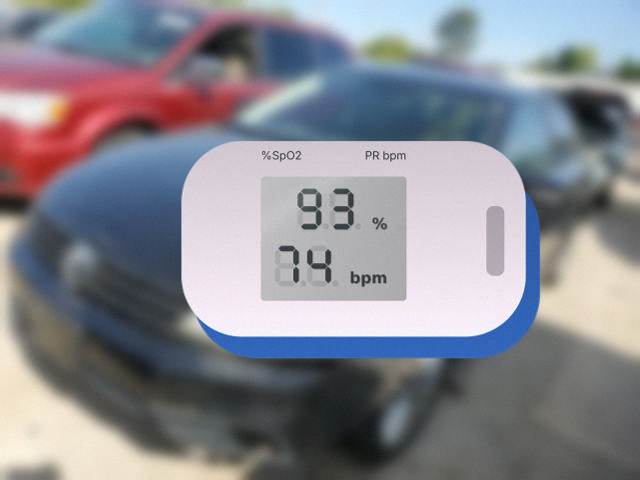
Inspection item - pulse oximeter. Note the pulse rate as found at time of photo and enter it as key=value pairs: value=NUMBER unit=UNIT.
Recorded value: value=74 unit=bpm
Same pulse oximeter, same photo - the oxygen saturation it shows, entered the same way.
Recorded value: value=93 unit=%
